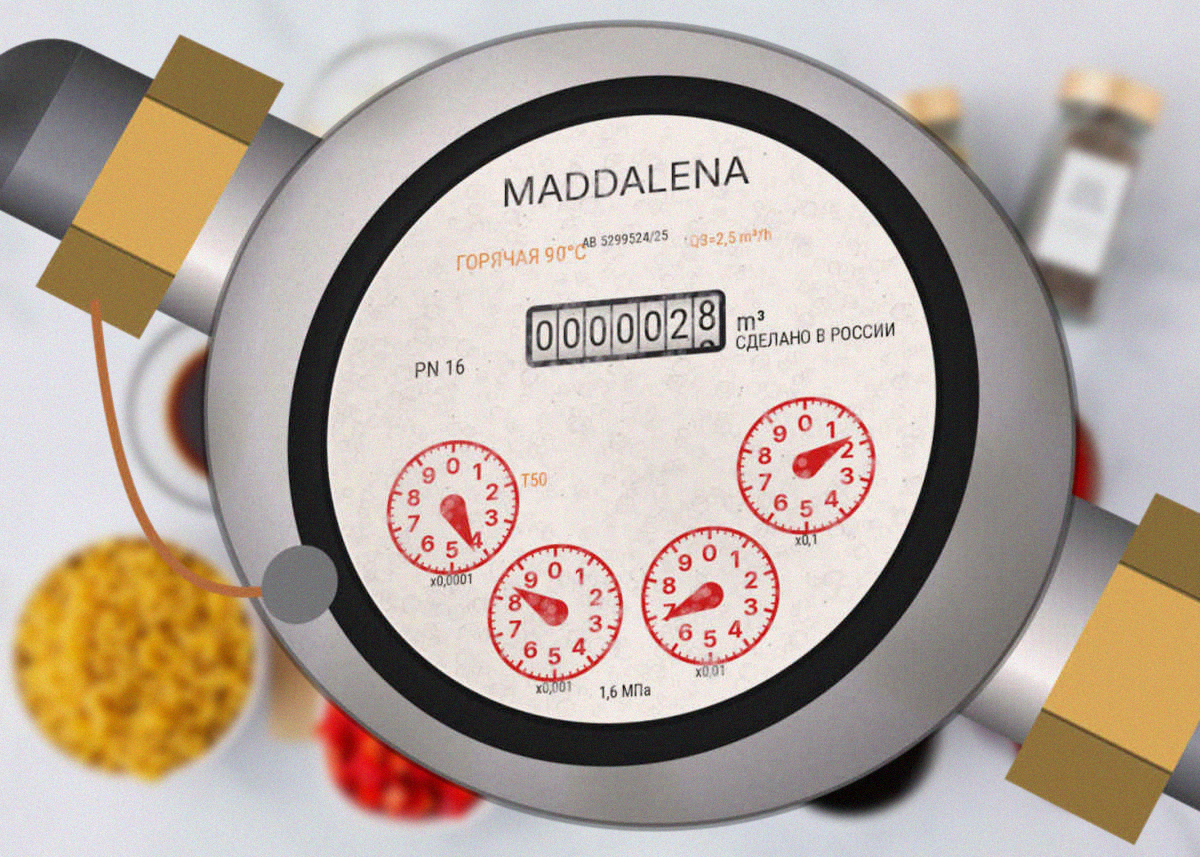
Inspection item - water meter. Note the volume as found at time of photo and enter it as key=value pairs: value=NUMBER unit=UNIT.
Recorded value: value=28.1684 unit=m³
